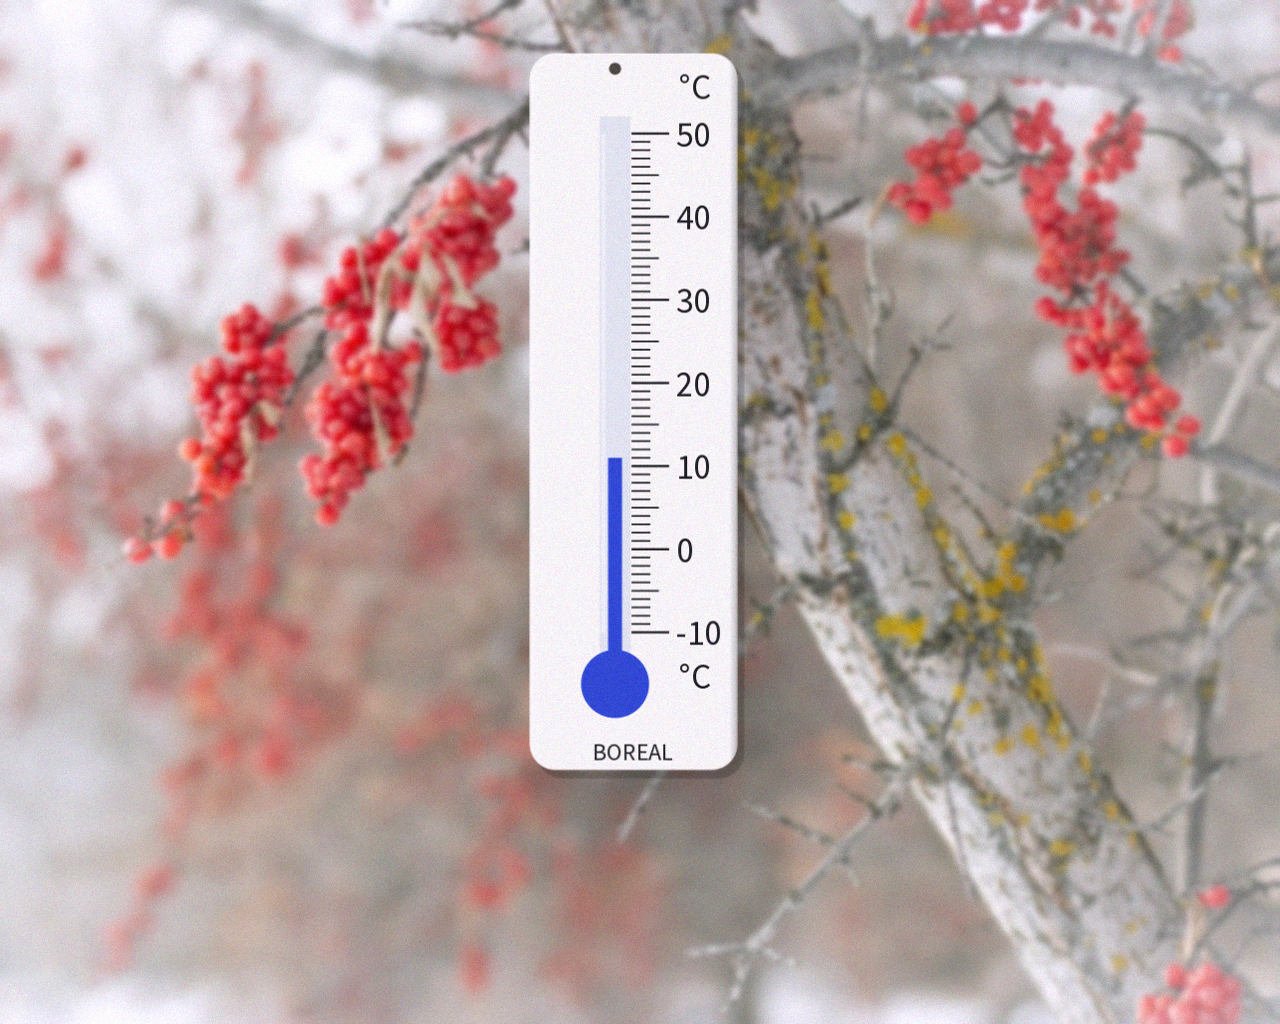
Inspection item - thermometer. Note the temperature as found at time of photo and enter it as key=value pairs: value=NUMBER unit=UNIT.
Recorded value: value=11 unit=°C
